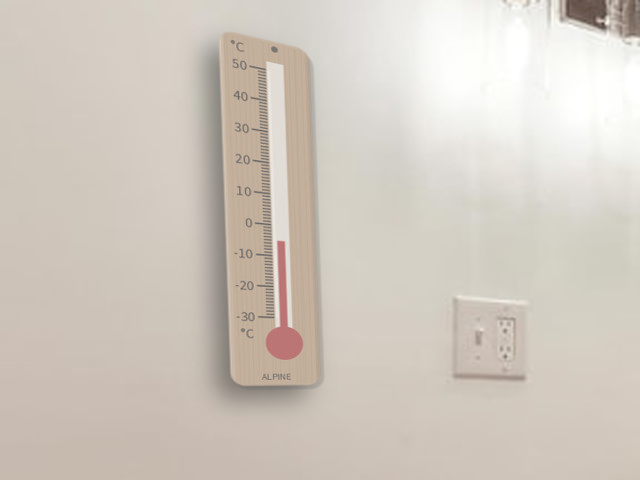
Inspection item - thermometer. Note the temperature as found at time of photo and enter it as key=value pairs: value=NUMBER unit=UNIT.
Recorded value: value=-5 unit=°C
